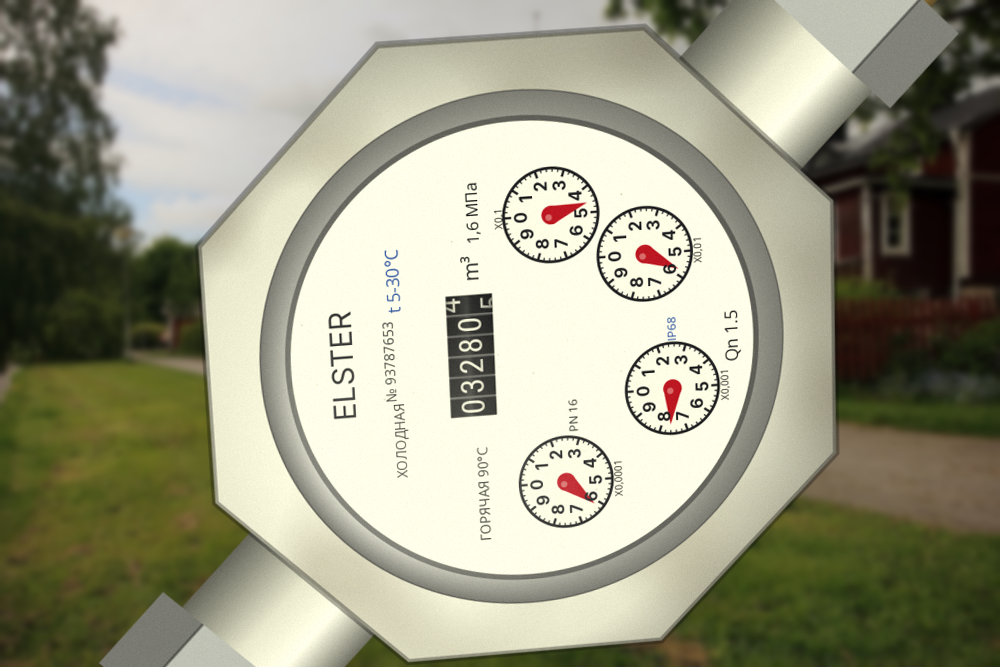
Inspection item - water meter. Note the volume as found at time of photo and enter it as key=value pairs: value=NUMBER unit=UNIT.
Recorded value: value=32804.4576 unit=m³
